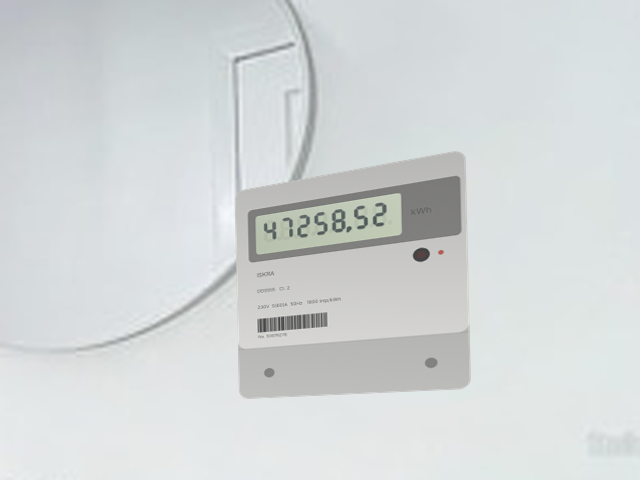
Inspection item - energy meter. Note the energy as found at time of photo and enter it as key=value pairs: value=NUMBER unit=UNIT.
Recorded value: value=47258.52 unit=kWh
